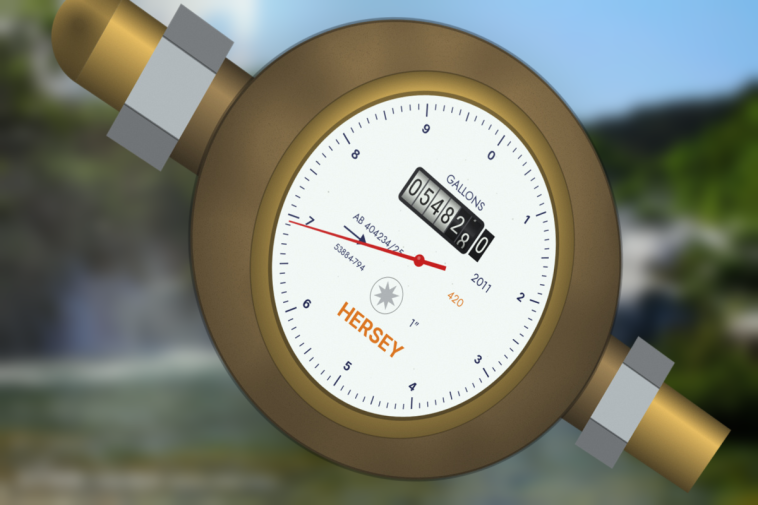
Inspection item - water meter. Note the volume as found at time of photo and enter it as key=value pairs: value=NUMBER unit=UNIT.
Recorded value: value=548276.9 unit=gal
